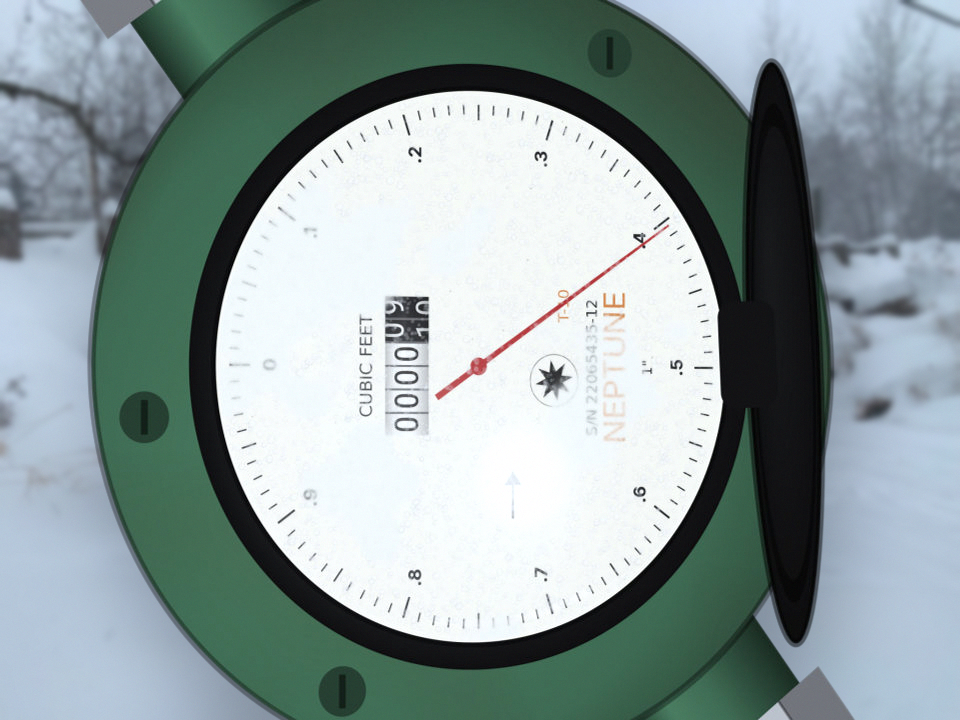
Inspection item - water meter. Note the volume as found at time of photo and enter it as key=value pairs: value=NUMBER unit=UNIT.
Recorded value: value=9.40 unit=ft³
